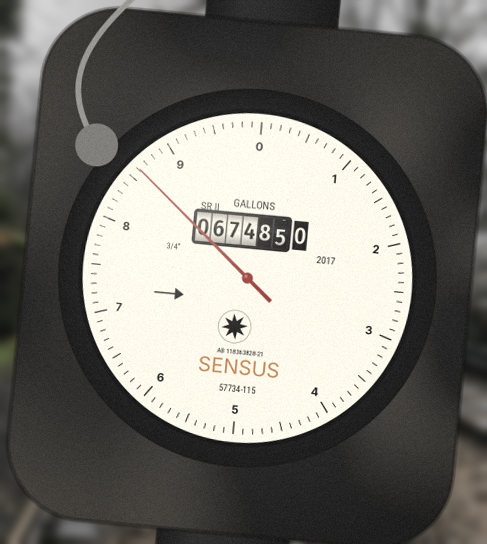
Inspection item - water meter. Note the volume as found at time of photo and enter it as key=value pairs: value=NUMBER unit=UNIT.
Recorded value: value=674848.6 unit=gal
